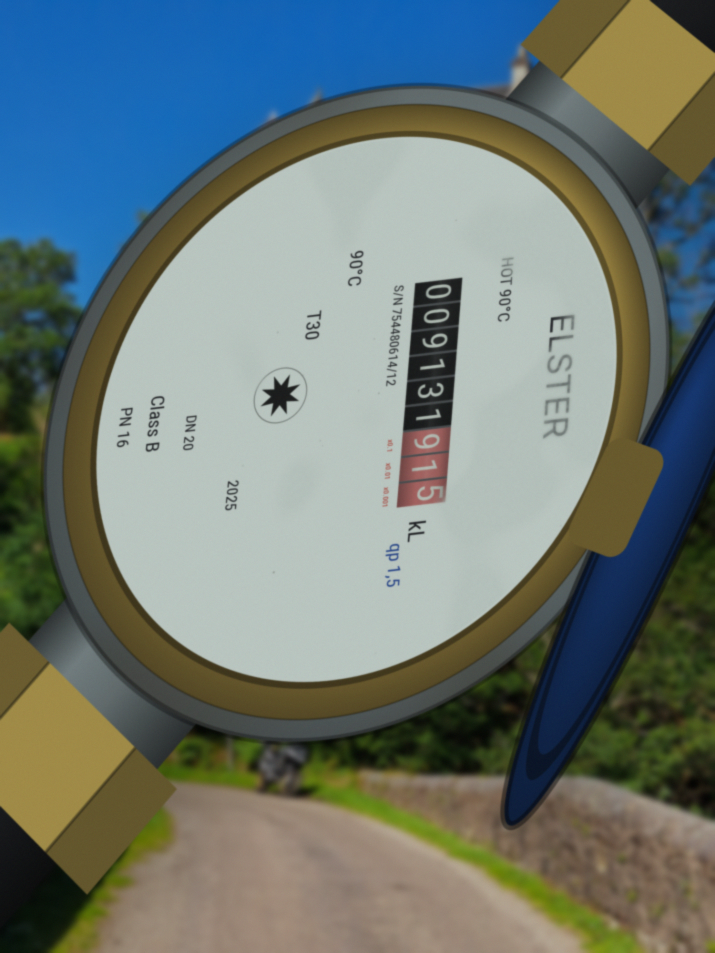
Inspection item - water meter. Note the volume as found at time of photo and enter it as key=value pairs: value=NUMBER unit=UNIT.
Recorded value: value=9131.915 unit=kL
